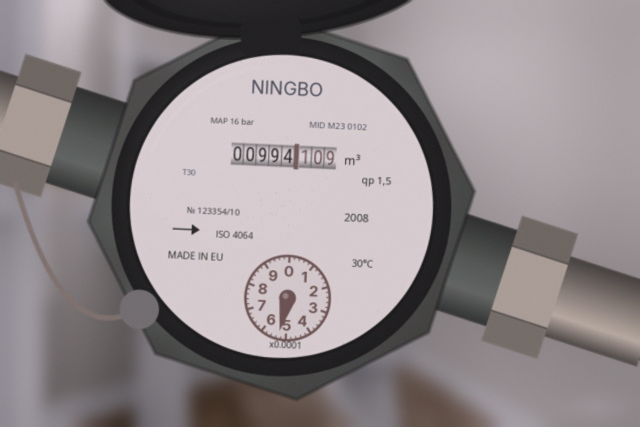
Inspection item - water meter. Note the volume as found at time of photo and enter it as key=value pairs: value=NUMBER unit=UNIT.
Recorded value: value=994.1095 unit=m³
